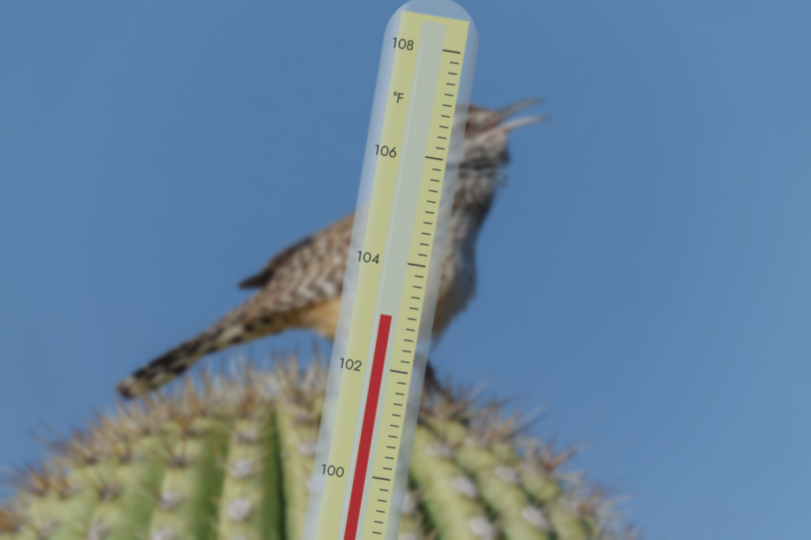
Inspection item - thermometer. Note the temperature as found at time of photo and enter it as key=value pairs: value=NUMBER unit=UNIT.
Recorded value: value=103 unit=°F
